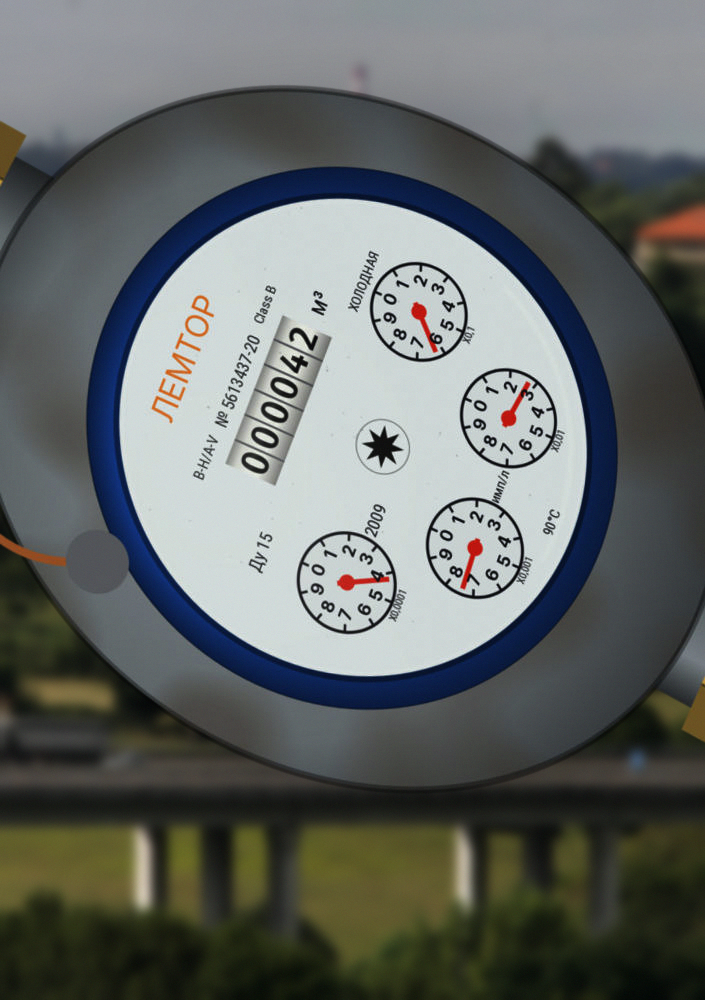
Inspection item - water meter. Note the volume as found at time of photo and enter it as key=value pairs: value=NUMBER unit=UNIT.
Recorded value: value=42.6274 unit=m³
